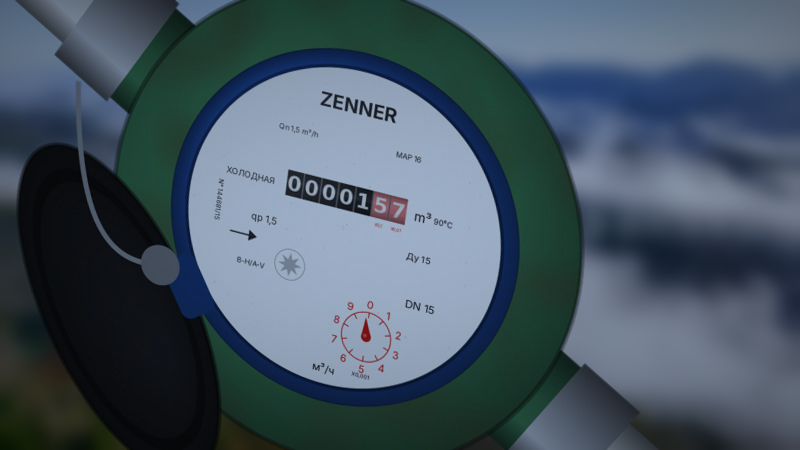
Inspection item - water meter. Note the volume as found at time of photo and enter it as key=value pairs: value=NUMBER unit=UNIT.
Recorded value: value=1.569 unit=m³
